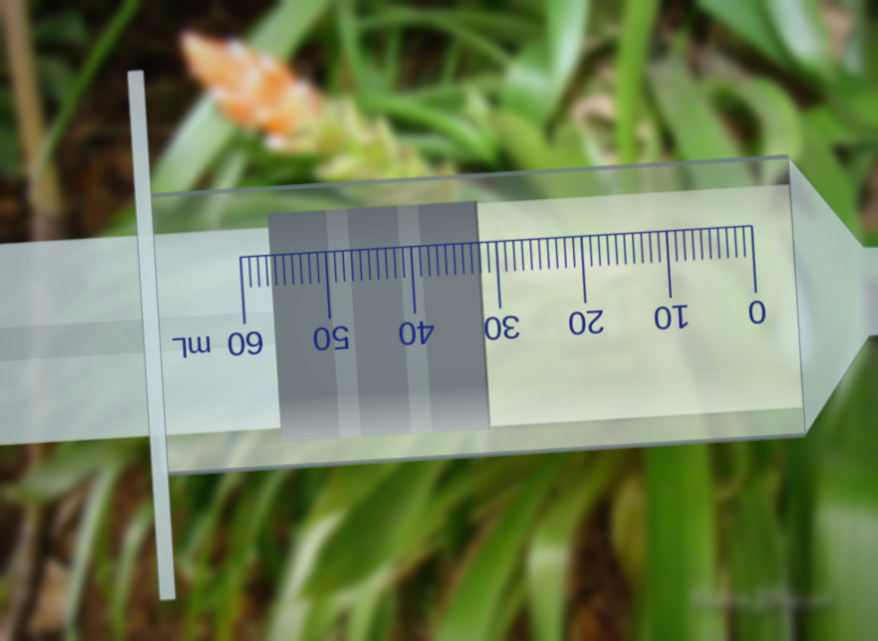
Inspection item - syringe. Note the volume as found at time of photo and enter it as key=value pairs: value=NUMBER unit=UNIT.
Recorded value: value=32 unit=mL
